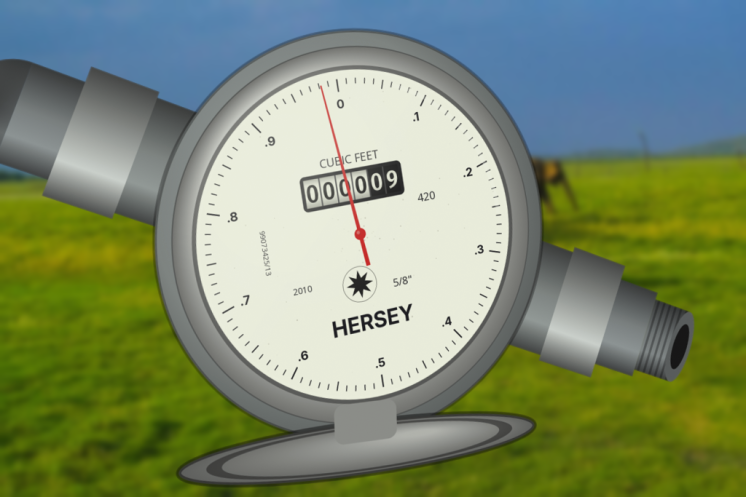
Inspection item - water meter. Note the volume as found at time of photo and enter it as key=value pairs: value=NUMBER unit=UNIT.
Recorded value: value=8.98 unit=ft³
